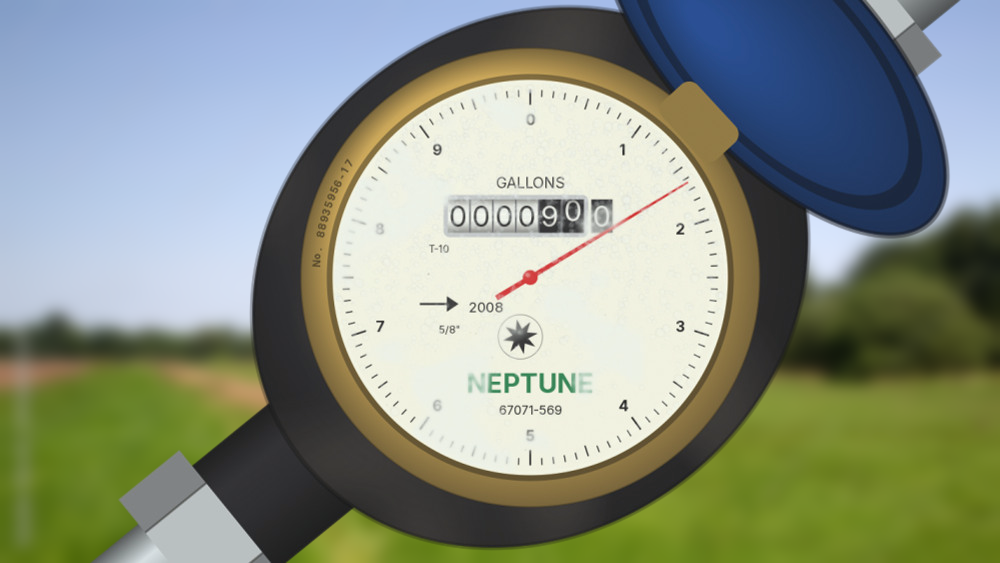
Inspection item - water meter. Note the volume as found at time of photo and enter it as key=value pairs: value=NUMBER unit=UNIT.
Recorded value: value=901.6 unit=gal
